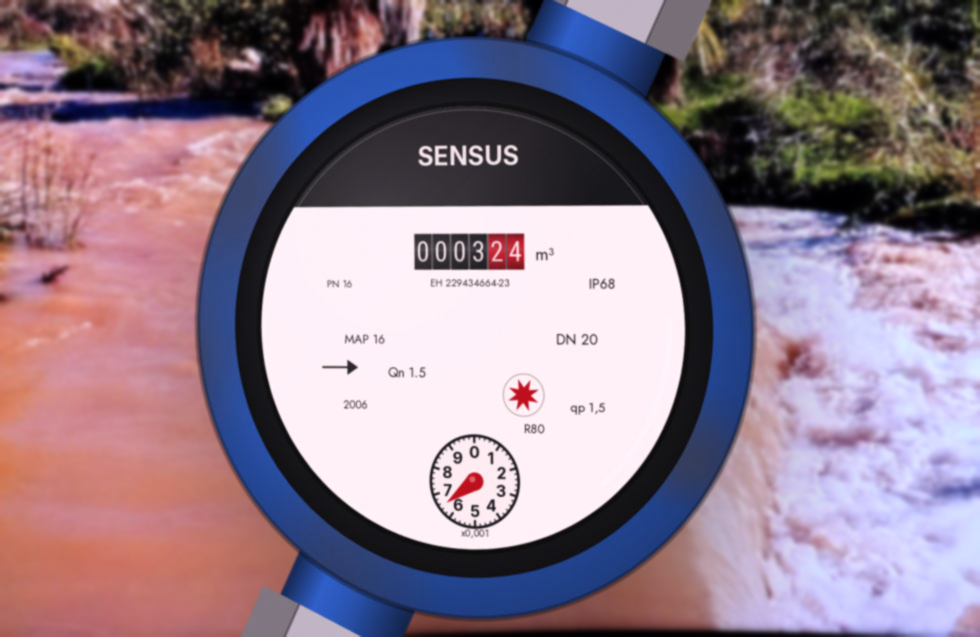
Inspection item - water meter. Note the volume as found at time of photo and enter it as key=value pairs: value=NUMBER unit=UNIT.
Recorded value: value=3.246 unit=m³
